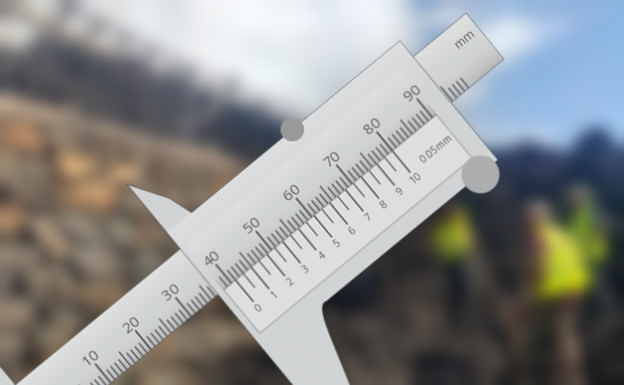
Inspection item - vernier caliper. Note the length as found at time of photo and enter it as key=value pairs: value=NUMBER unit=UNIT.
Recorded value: value=41.0 unit=mm
